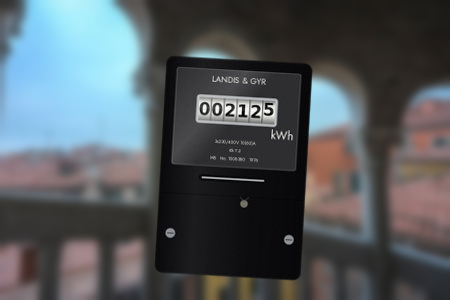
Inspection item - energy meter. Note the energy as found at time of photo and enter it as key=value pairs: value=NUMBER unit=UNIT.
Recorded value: value=2125 unit=kWh
